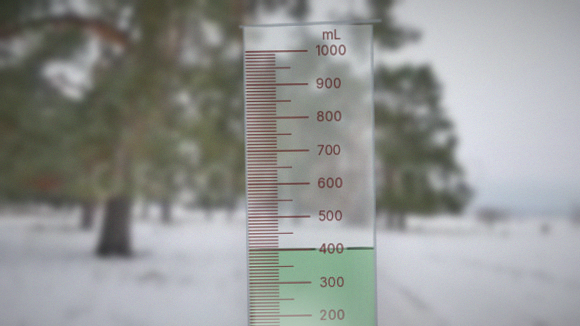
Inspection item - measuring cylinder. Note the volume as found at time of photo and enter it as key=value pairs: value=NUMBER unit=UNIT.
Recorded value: value=400 unit=mL
